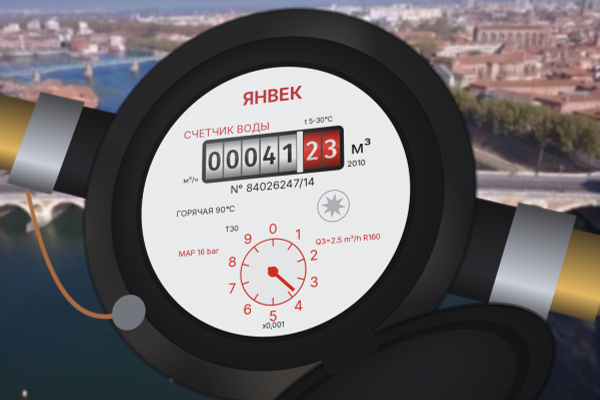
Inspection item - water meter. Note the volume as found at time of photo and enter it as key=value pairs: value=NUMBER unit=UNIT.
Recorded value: value=41.233 unit=m³
